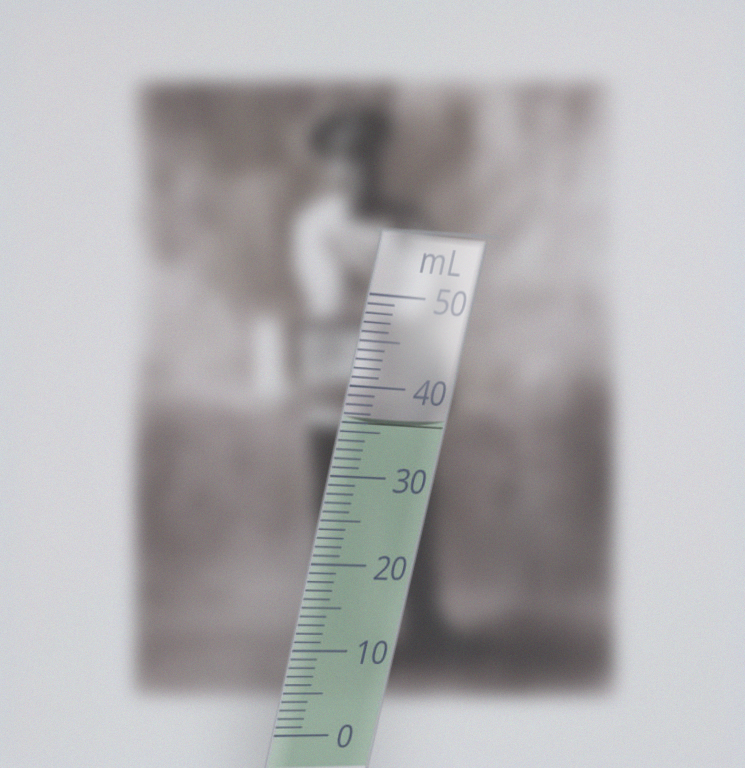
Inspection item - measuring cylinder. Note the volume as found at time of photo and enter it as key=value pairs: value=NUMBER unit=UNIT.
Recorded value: value=36 unit=mL
